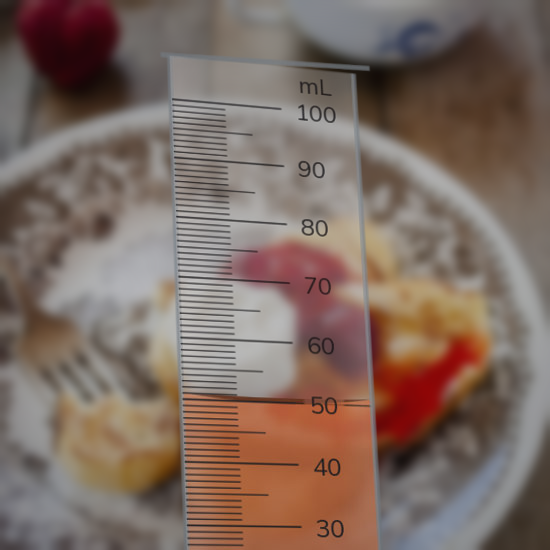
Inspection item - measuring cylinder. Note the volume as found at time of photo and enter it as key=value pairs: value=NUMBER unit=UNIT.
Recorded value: value=50 unit=mL
